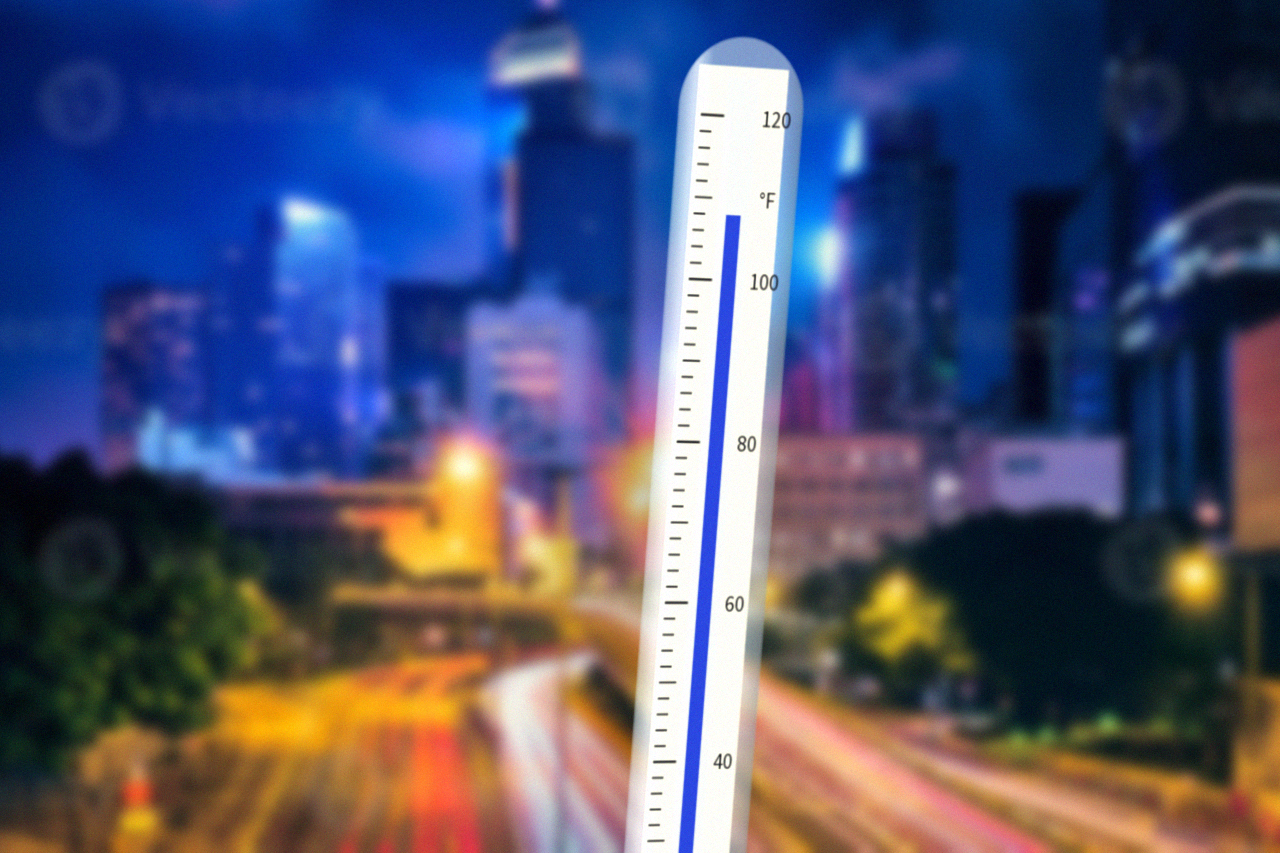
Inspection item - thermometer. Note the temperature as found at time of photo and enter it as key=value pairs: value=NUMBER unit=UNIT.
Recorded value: value=108 unit=°F
